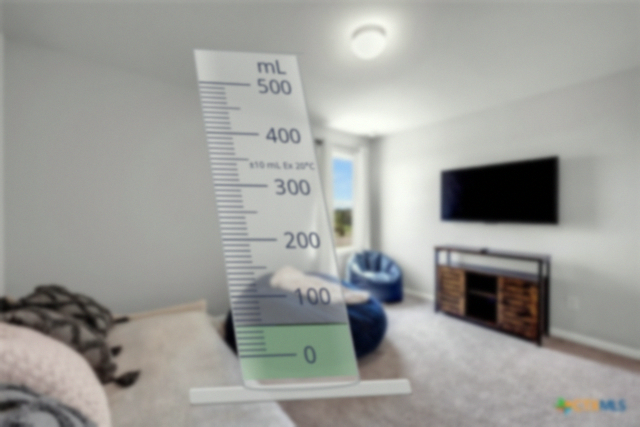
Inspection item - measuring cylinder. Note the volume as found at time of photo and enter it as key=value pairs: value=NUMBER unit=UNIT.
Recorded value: value=50 unit=mL
